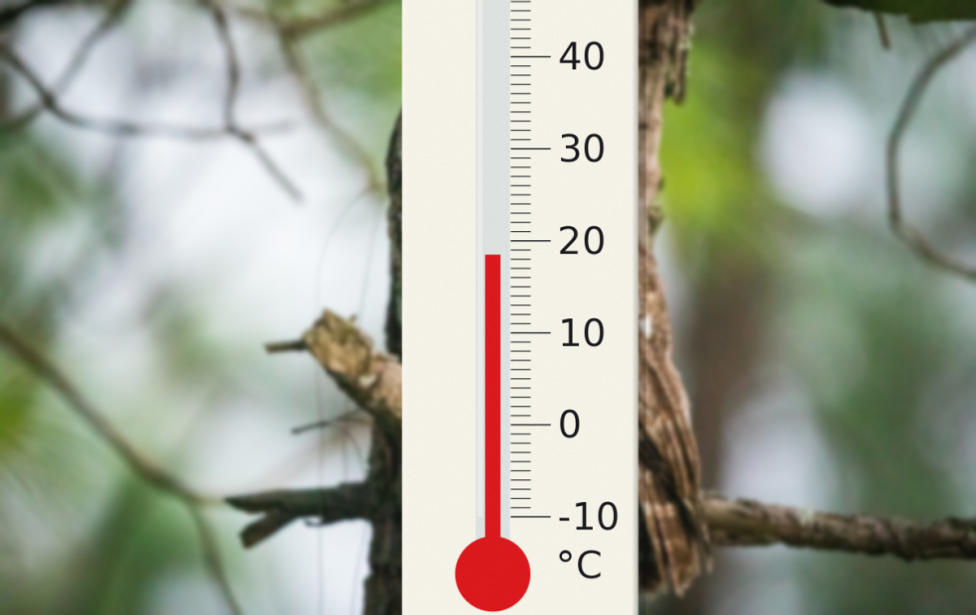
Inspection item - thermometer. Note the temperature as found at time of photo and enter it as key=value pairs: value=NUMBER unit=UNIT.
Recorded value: value=18.5 unit=°C
